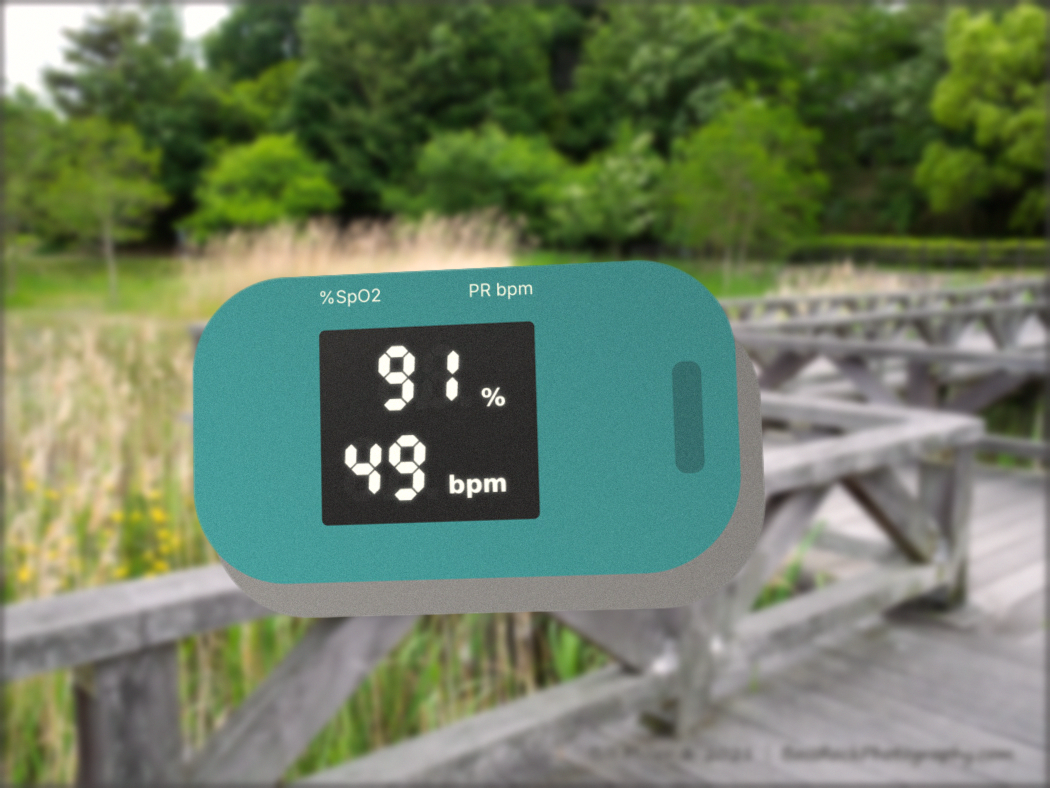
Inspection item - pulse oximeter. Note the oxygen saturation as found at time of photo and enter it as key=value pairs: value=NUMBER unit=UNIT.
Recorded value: value=91 unit=%
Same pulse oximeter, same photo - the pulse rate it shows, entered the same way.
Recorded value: value=49 unit=bpm
